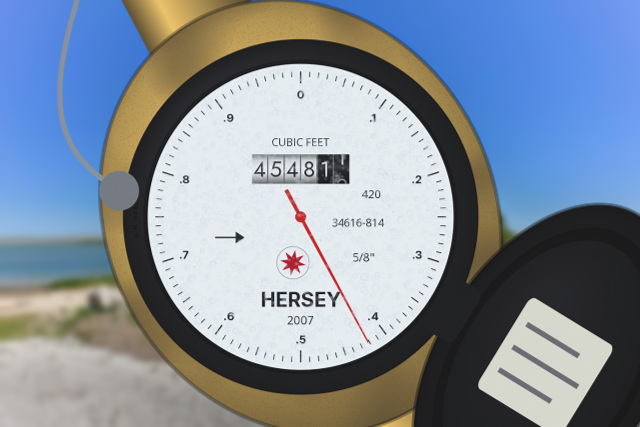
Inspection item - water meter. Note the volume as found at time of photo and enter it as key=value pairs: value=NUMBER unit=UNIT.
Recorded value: value=454811.42 unit=ft³
